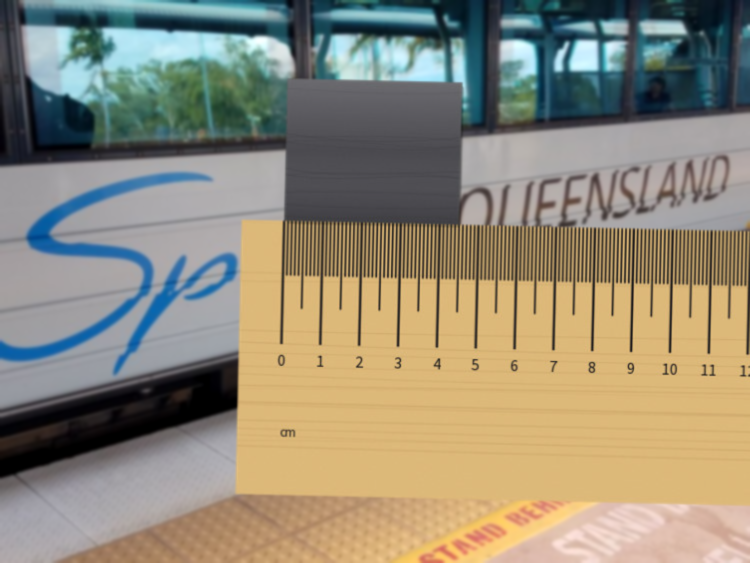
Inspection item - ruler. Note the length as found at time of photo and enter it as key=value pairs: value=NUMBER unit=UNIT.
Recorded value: value=4.5 unit=cm
